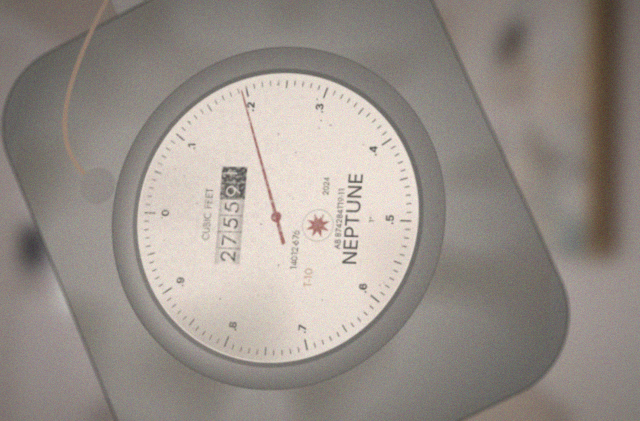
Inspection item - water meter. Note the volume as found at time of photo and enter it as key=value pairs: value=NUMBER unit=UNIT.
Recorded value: value=275591.19 unit=ft³
